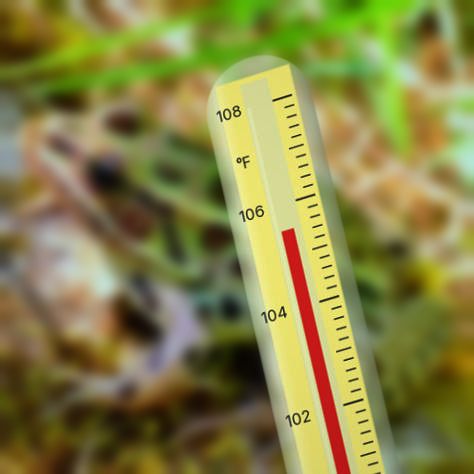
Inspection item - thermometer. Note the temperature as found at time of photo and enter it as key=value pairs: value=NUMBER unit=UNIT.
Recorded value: value=105.5 unit=°F
